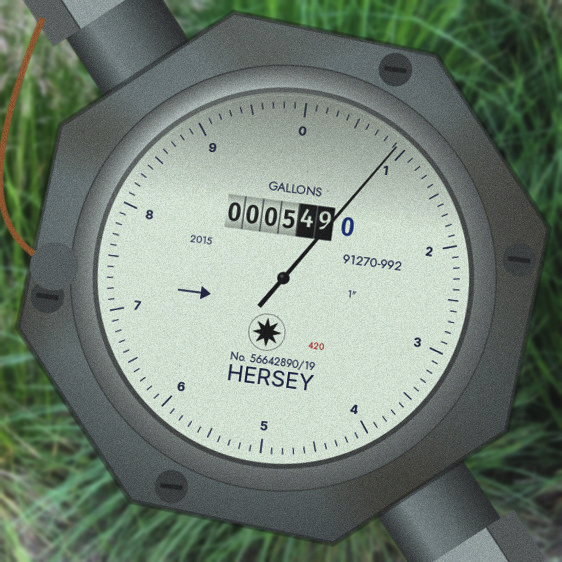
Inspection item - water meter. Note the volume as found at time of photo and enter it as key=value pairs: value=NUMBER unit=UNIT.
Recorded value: value=5490.9 unit=gal
